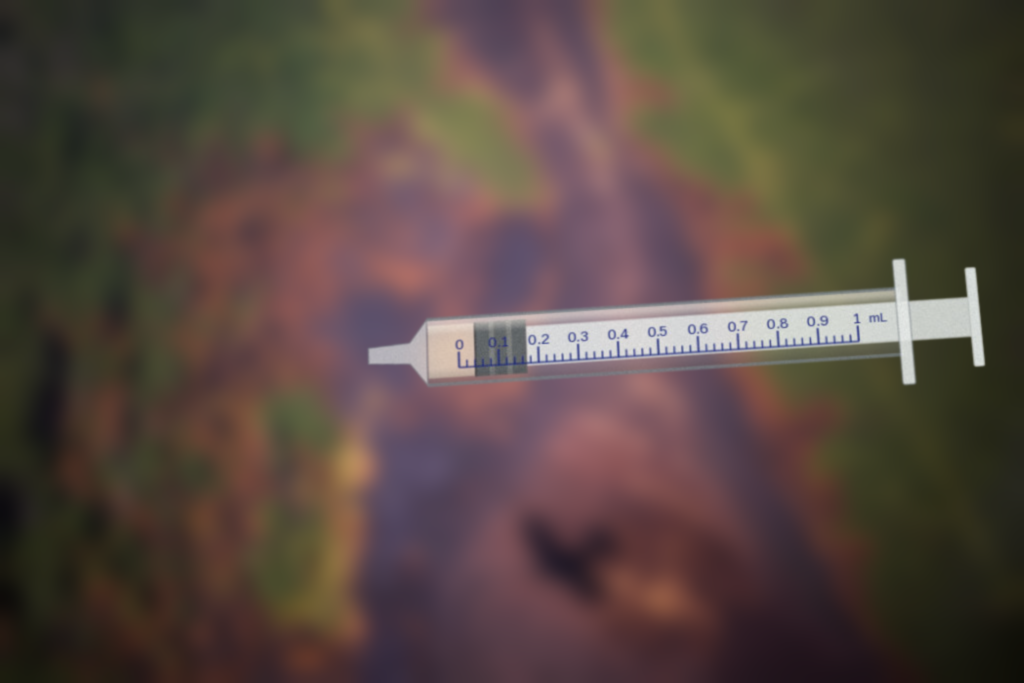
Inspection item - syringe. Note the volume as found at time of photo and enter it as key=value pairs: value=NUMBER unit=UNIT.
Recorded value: value=0.04 unit=mL
